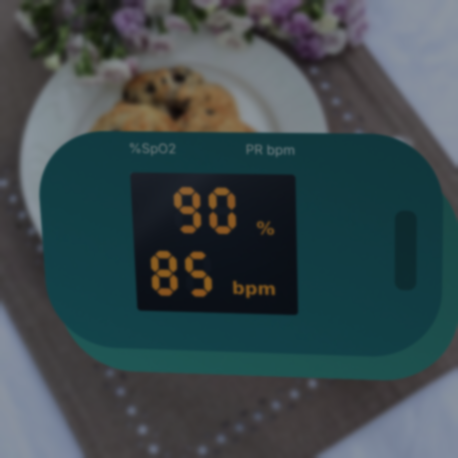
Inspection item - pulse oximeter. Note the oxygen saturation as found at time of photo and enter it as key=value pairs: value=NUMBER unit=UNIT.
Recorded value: value=90 unit=%
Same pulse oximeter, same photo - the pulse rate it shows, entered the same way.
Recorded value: value=85 unit=bpm
